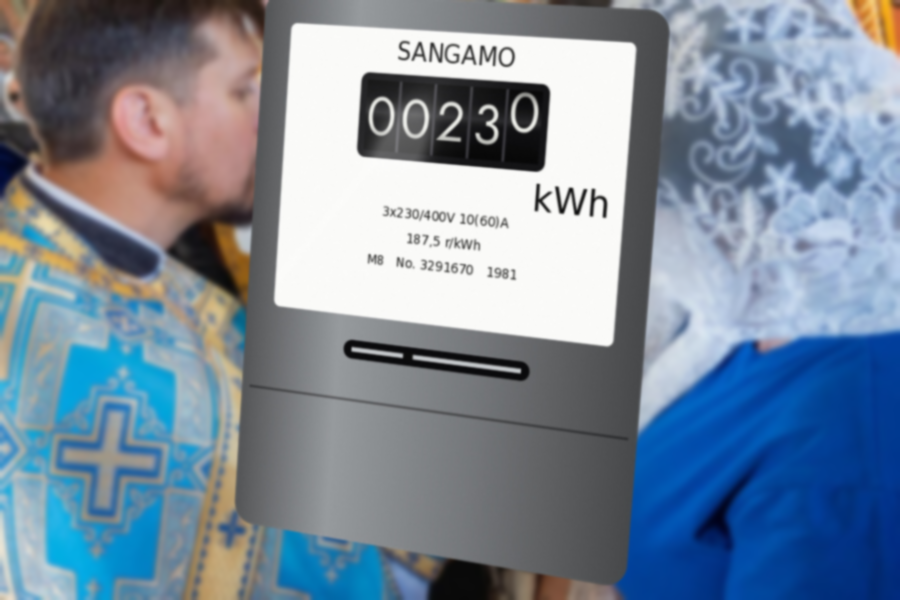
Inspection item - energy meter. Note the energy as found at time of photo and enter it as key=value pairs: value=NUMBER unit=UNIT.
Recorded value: value=230 unit=kWh
